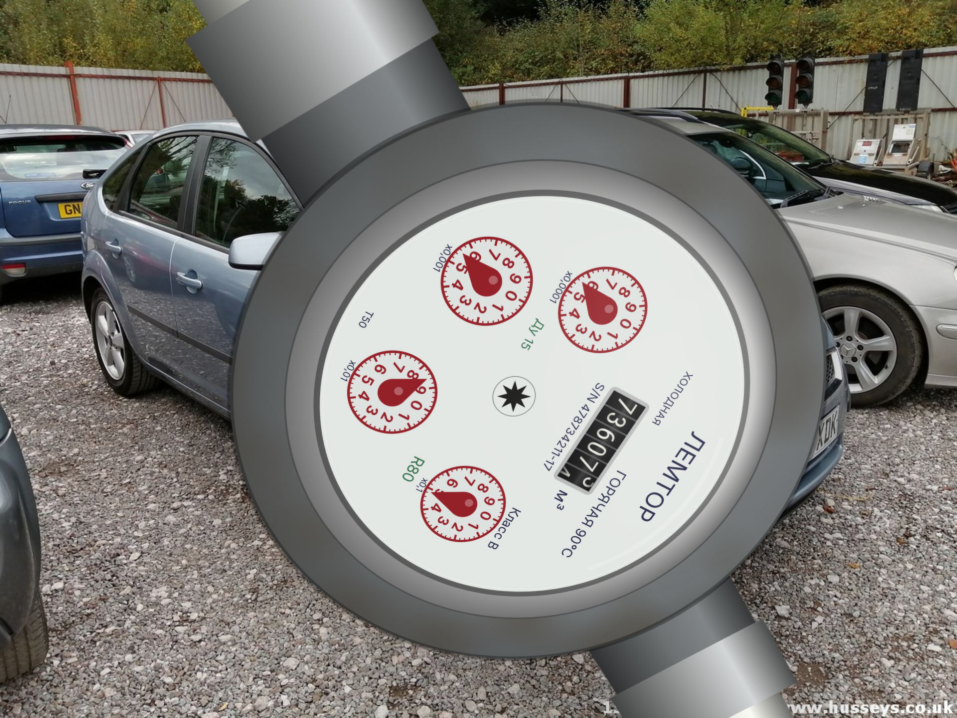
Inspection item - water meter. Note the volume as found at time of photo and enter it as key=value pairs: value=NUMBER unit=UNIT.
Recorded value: value=736073.4855 unit=m³
